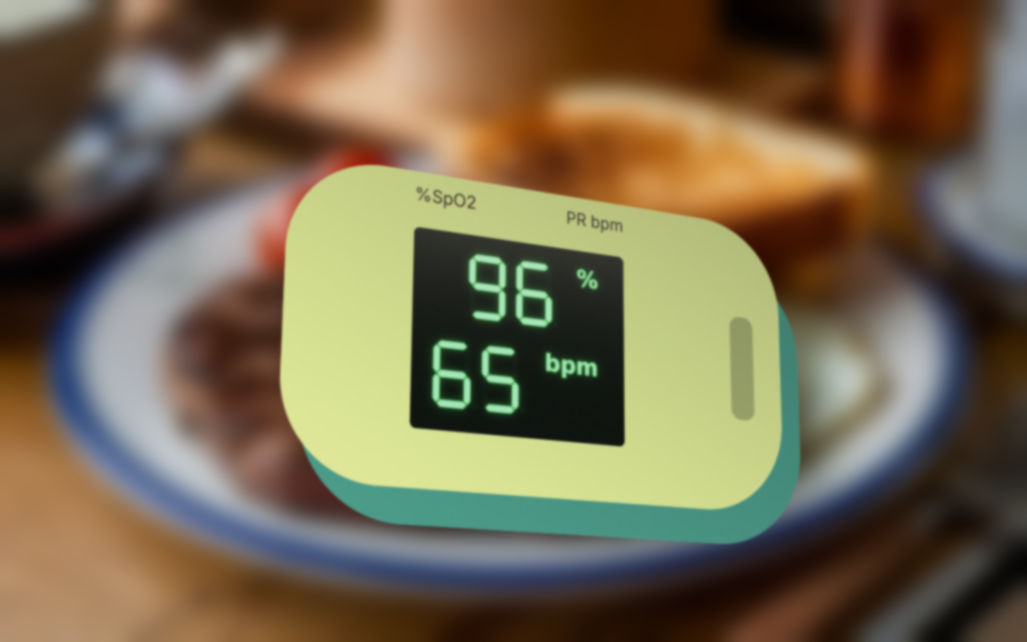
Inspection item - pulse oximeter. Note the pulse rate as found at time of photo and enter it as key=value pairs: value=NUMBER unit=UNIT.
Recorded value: value=65 unit=bpm
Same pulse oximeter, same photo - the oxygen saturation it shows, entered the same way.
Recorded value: value=96 unit=%
